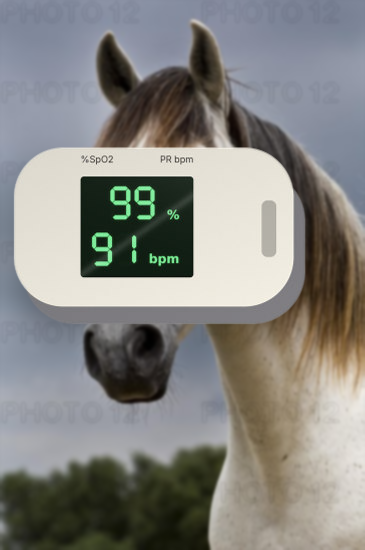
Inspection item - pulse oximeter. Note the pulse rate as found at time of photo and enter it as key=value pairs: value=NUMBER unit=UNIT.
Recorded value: value=91 unit=bpm
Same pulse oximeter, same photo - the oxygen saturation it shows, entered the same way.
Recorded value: value=99 unit=%
